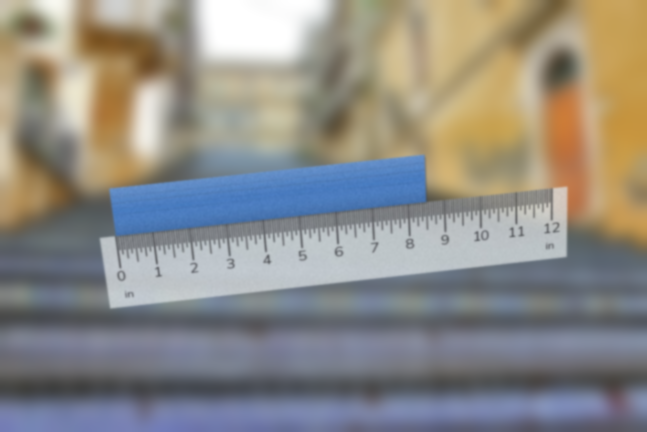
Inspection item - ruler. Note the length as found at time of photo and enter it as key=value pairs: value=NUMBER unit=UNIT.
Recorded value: value=8.5 unit=in
